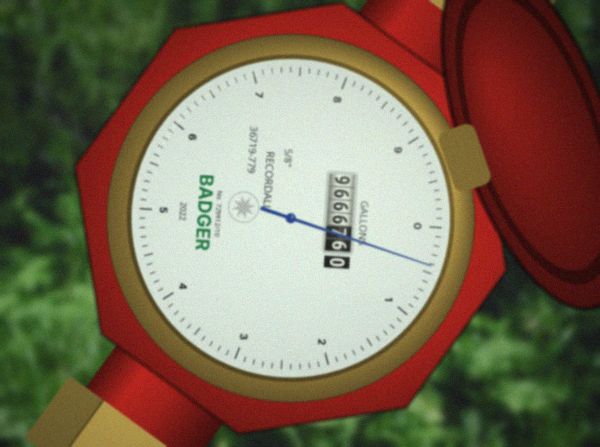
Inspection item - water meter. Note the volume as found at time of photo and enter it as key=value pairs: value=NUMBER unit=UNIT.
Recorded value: value=9666760.4 unit=gal
